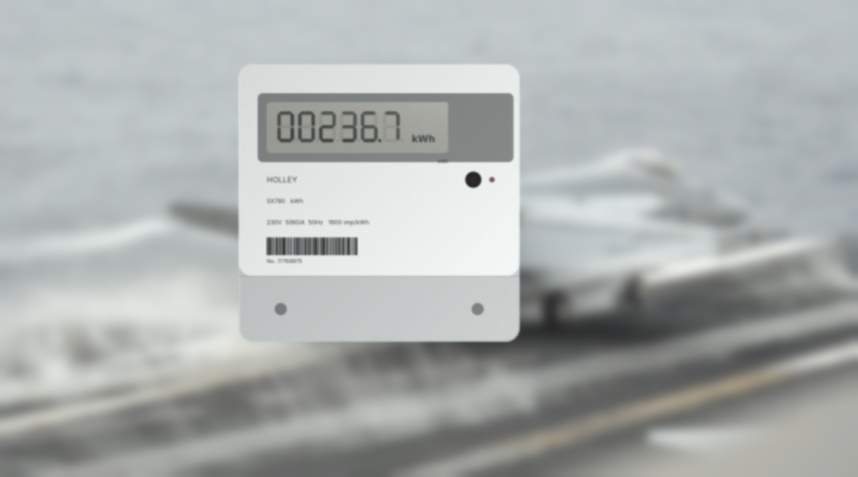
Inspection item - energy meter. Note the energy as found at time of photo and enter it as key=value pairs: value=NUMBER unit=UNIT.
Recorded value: value=236.7 unit=kWh
